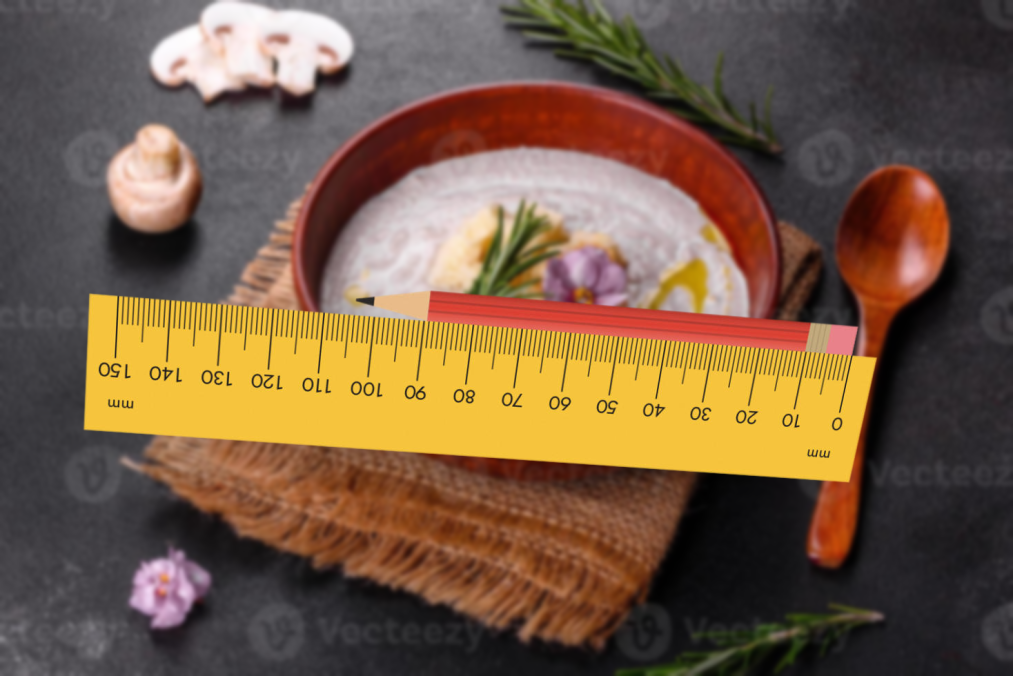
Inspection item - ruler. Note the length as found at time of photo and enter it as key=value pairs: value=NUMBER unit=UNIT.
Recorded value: value=104 unit=mm
